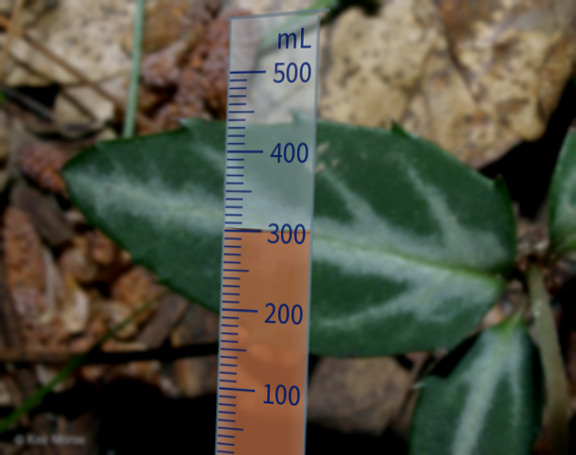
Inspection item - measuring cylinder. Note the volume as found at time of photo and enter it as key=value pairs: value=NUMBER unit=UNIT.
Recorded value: value=300 unit=mL
